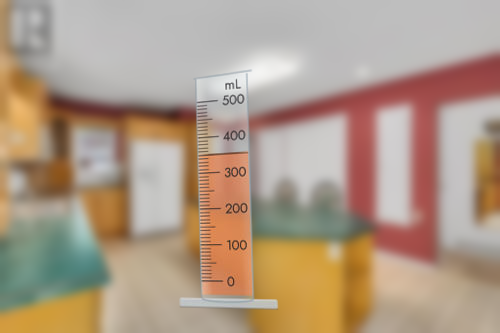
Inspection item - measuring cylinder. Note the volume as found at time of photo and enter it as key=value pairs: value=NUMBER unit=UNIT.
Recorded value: value=350 unit=mL
